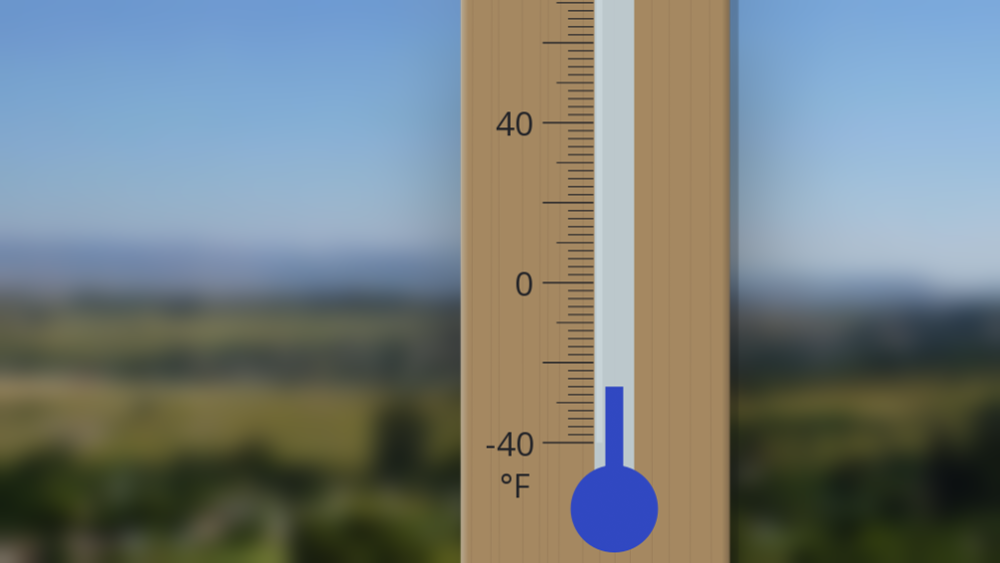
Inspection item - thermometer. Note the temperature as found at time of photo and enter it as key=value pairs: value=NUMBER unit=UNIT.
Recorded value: value=-26 unit=°F
